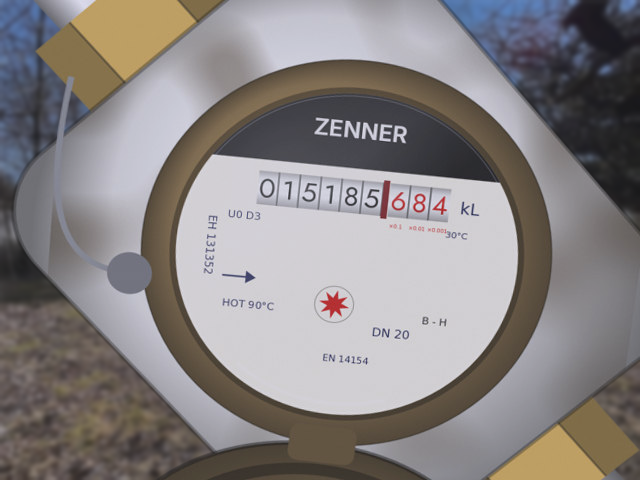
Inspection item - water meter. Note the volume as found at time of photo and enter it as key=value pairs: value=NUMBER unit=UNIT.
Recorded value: value=15185.684 unit=kL
